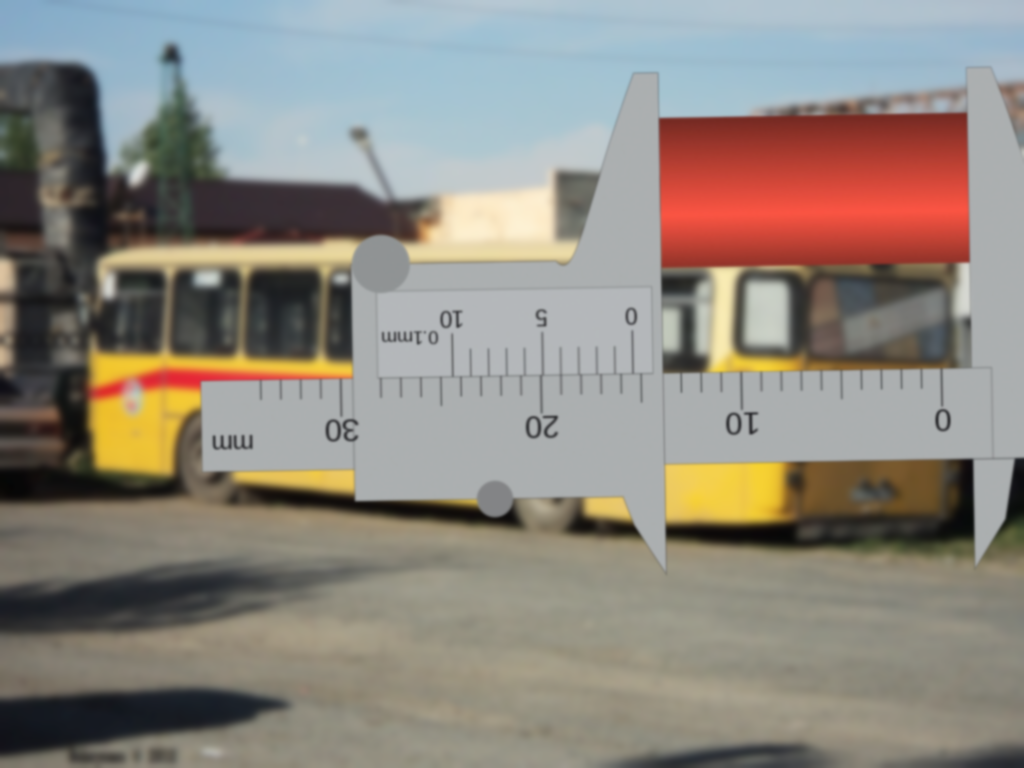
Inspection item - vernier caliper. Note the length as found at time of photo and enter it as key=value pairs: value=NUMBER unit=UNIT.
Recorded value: value=15.4 unit=mm
